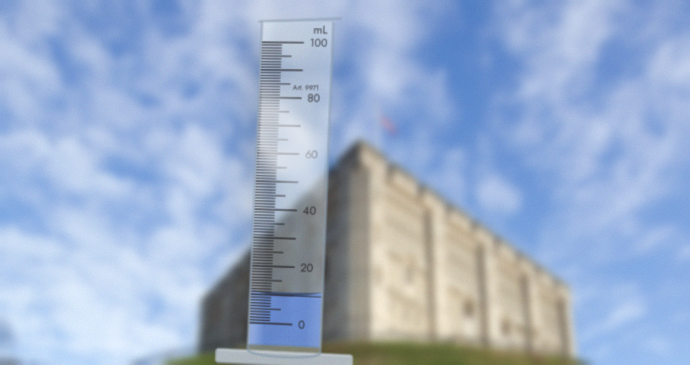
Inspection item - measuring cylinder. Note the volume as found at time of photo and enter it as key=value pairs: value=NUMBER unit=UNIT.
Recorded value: value=10 unit=mL
